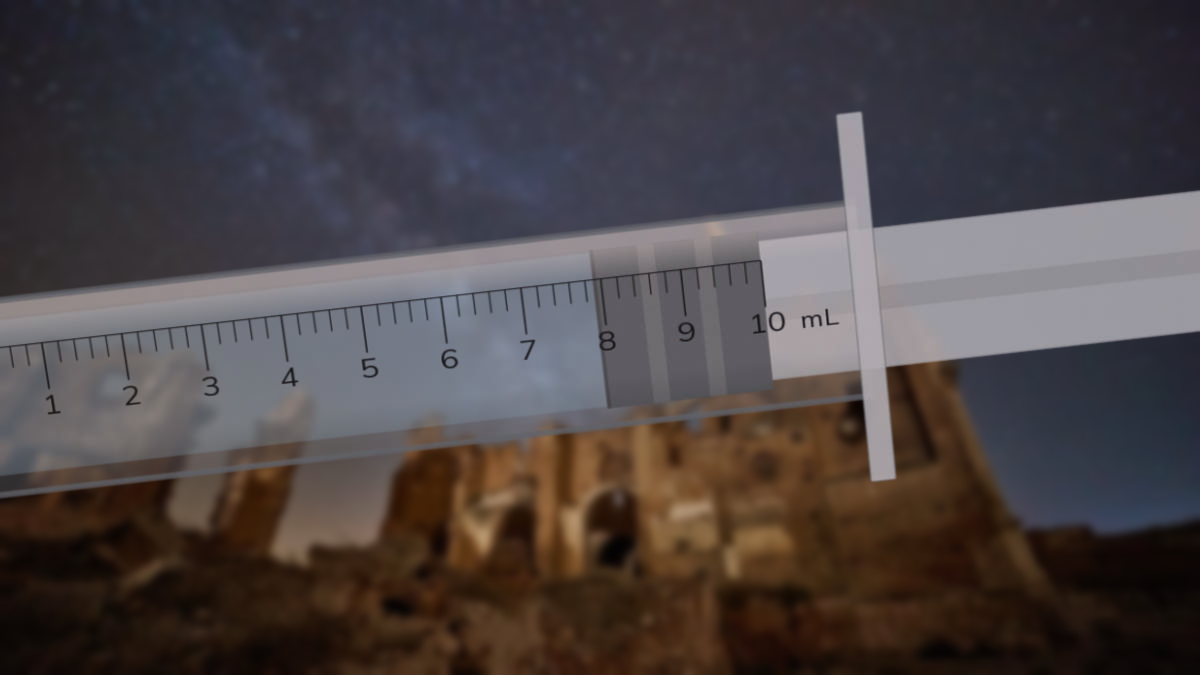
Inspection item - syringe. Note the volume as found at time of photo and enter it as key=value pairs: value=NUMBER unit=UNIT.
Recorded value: value=7.9 unit=mL
